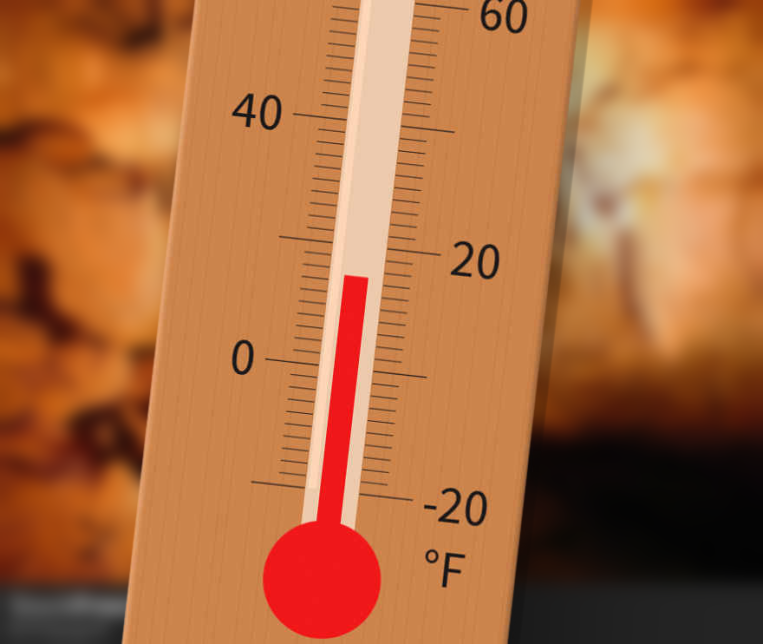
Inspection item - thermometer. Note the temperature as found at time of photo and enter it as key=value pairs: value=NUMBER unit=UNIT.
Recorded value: value=15 unit=°F
